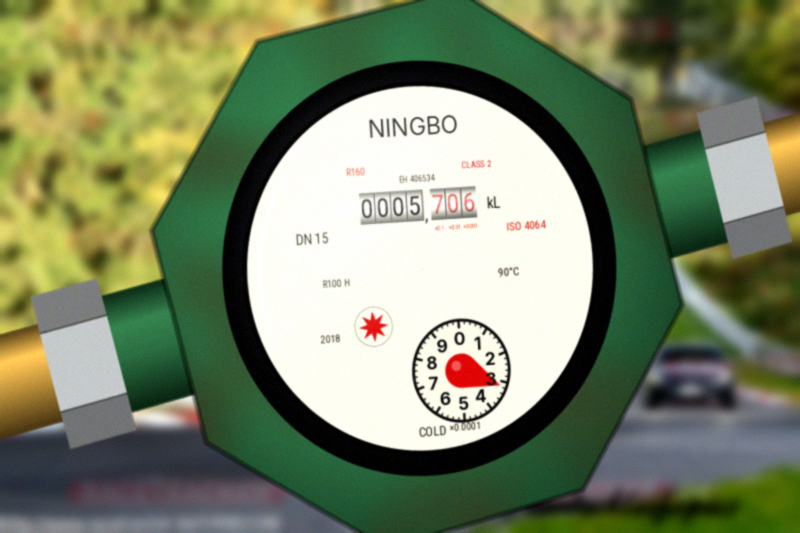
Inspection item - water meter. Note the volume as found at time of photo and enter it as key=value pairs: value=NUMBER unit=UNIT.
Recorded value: value=5.7063 unit=kL
